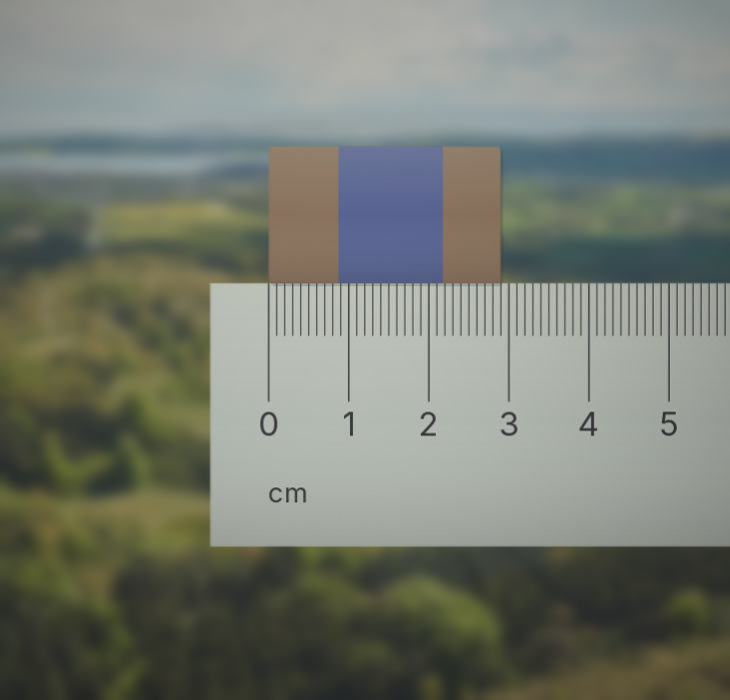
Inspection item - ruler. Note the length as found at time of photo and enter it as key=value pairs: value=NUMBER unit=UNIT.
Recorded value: value=2.9 unit=cm
